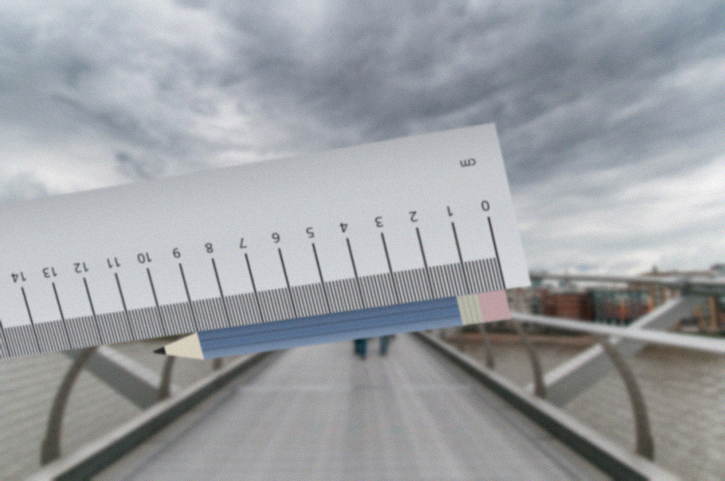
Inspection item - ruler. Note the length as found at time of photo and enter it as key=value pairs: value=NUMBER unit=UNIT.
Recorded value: value=10.5 unit=cm
